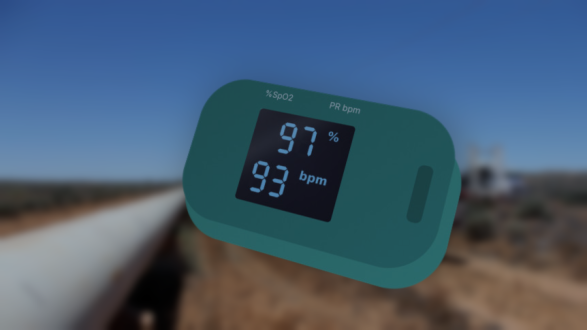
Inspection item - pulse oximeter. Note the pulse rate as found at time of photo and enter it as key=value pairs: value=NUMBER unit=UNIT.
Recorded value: value=93 unit=bpm
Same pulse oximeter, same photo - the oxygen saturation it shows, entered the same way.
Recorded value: value=97 unit=%
